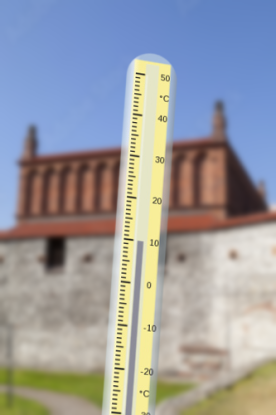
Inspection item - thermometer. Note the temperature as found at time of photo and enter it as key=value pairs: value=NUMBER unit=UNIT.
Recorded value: value=10 unit=°C
